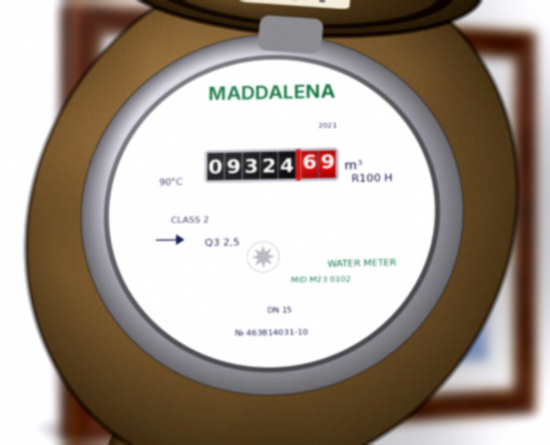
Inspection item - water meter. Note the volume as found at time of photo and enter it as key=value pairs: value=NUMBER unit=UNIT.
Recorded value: value=9324.69 unit=m³
